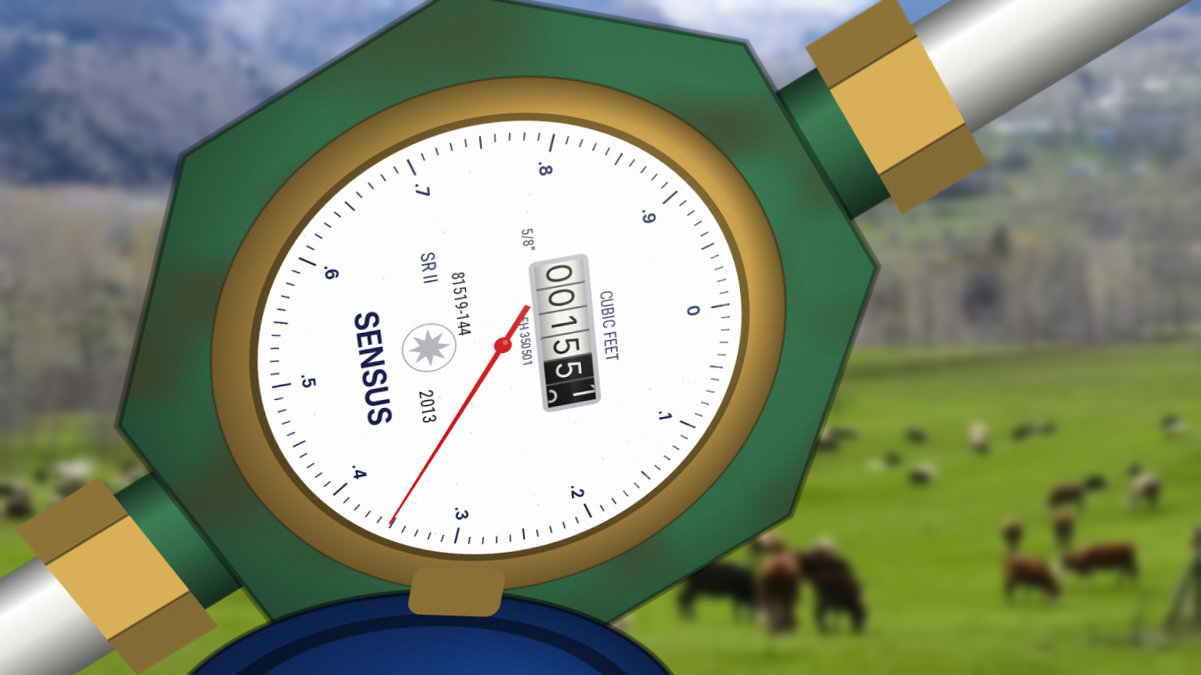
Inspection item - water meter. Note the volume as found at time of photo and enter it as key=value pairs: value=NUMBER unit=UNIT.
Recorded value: value=1551.35 unit=ft³
